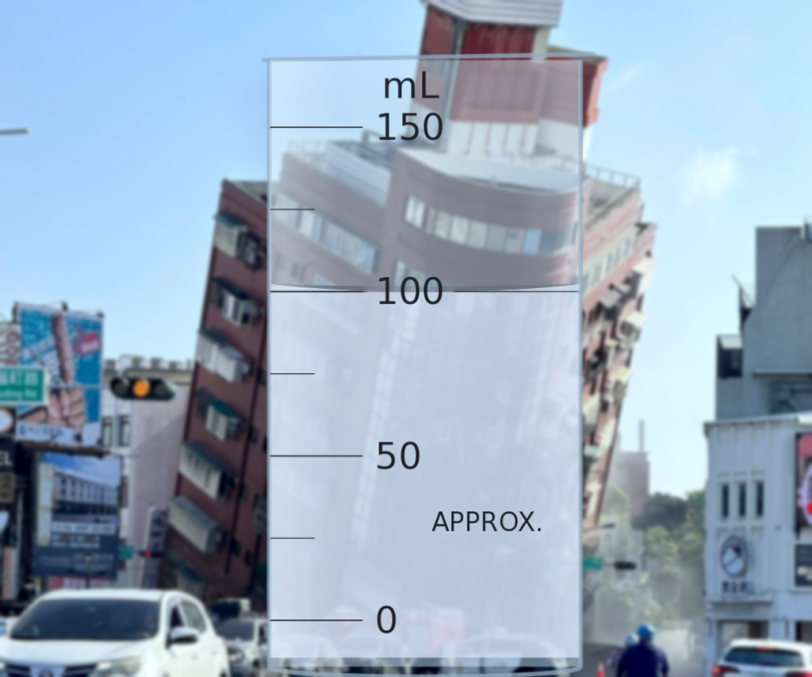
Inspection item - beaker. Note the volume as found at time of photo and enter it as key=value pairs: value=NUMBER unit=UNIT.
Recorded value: value=100 unit=mL
